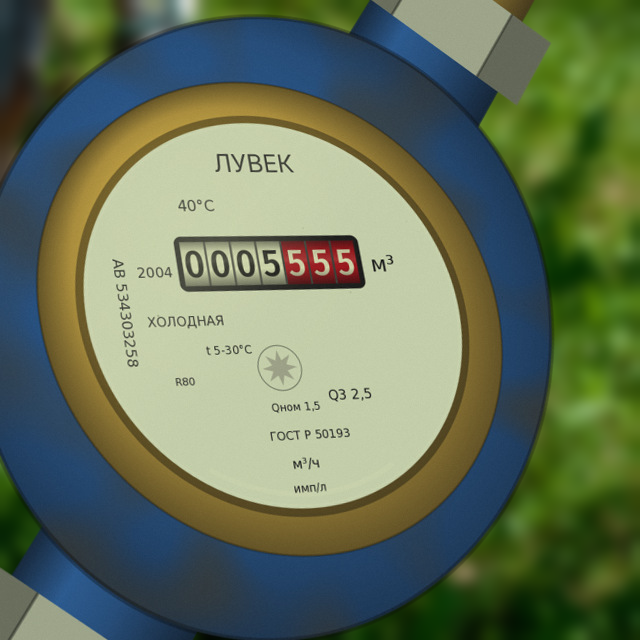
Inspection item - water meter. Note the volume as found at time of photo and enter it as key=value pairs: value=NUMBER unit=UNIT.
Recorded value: value=5.555 unit=m³
